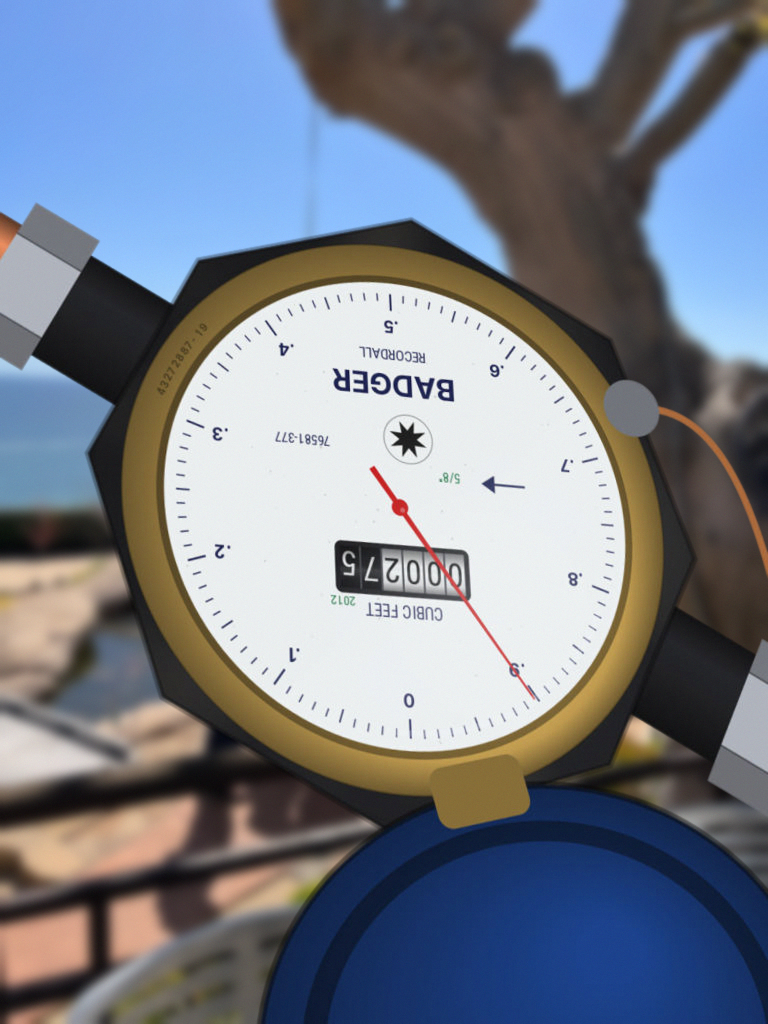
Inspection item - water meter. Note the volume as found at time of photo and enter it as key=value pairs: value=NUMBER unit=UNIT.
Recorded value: value=274.90 unit=ft³
